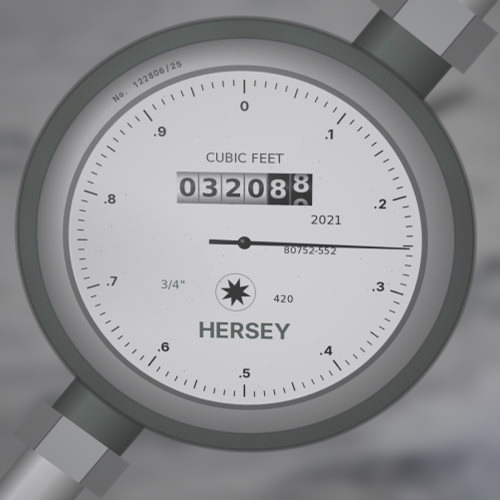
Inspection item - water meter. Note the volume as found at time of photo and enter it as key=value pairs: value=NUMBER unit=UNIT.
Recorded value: value=32088.25 unit=ft³
